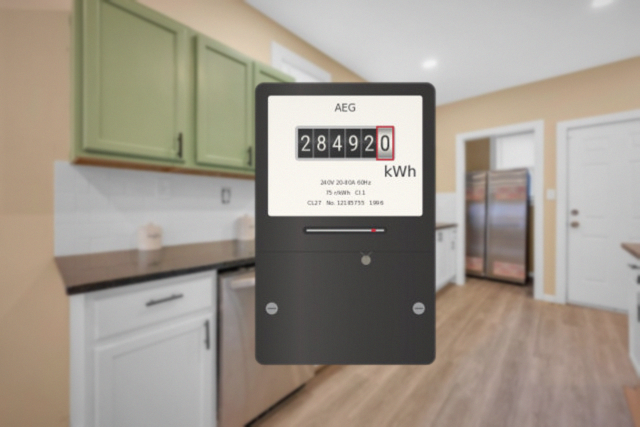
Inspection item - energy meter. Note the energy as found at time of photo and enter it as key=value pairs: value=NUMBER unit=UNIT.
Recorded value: value=28492.0 unit=kWh
